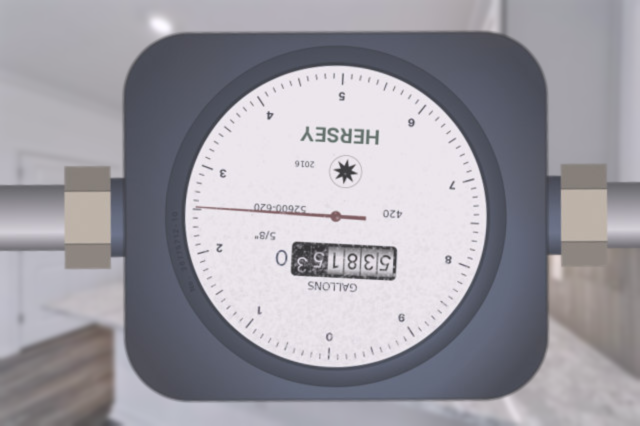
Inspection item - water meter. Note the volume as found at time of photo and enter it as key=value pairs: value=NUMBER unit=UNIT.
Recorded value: value=5381532.5 unit=gal
